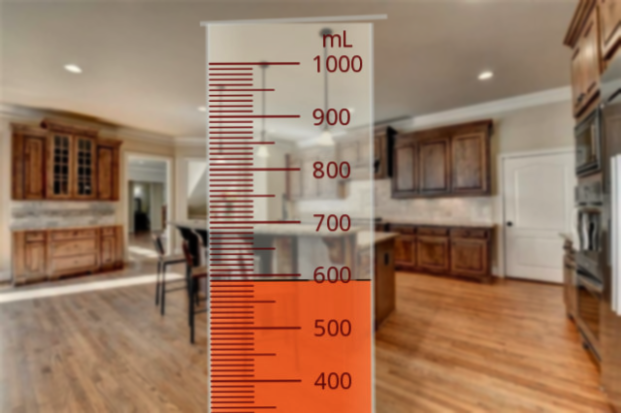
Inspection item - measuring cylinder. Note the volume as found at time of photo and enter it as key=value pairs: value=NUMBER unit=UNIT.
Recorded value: value=590 unit=mL
